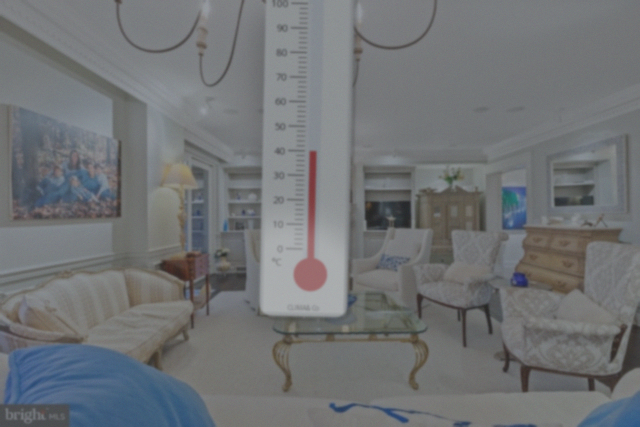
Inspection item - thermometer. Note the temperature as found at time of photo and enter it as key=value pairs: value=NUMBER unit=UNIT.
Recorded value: value=40 unit=°C
